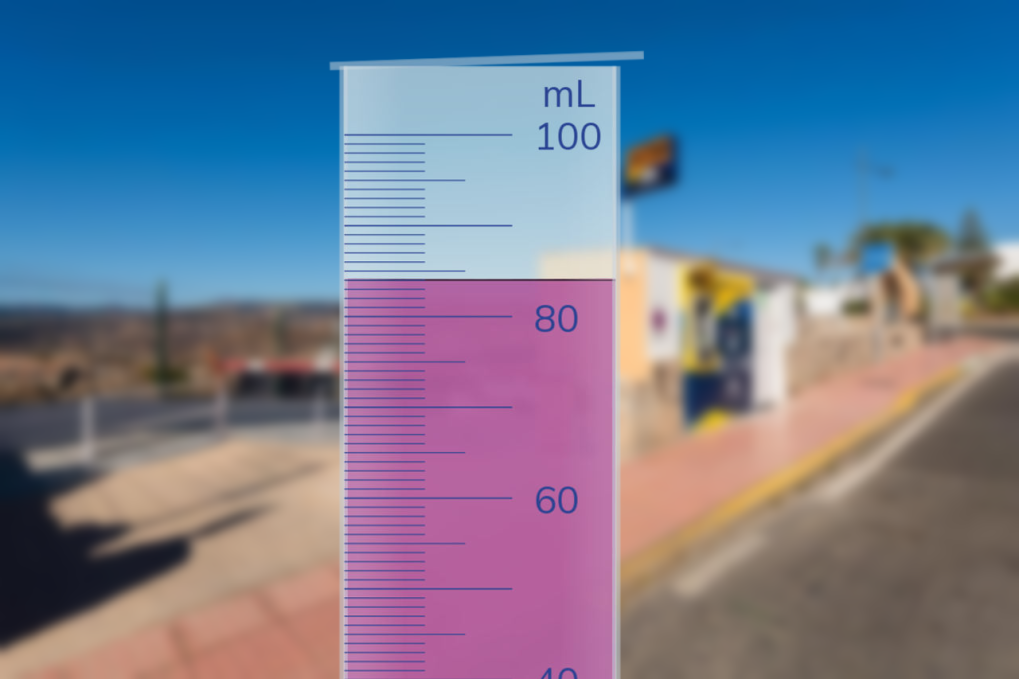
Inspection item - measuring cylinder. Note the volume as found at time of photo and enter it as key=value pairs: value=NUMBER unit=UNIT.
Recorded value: value=84 unit=mL
